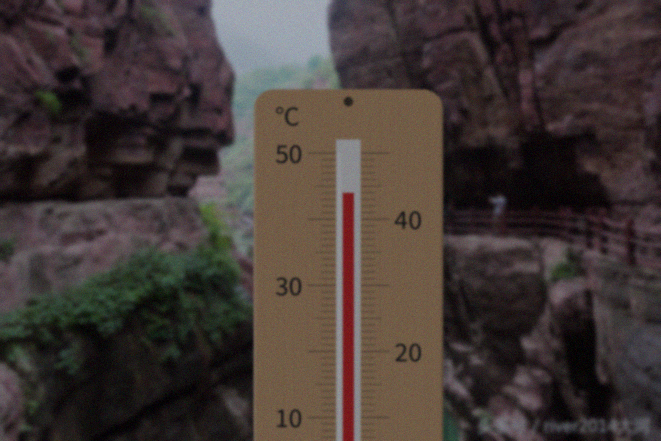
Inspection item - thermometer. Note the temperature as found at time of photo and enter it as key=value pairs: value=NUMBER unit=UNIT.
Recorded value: value=44 unit=°C
